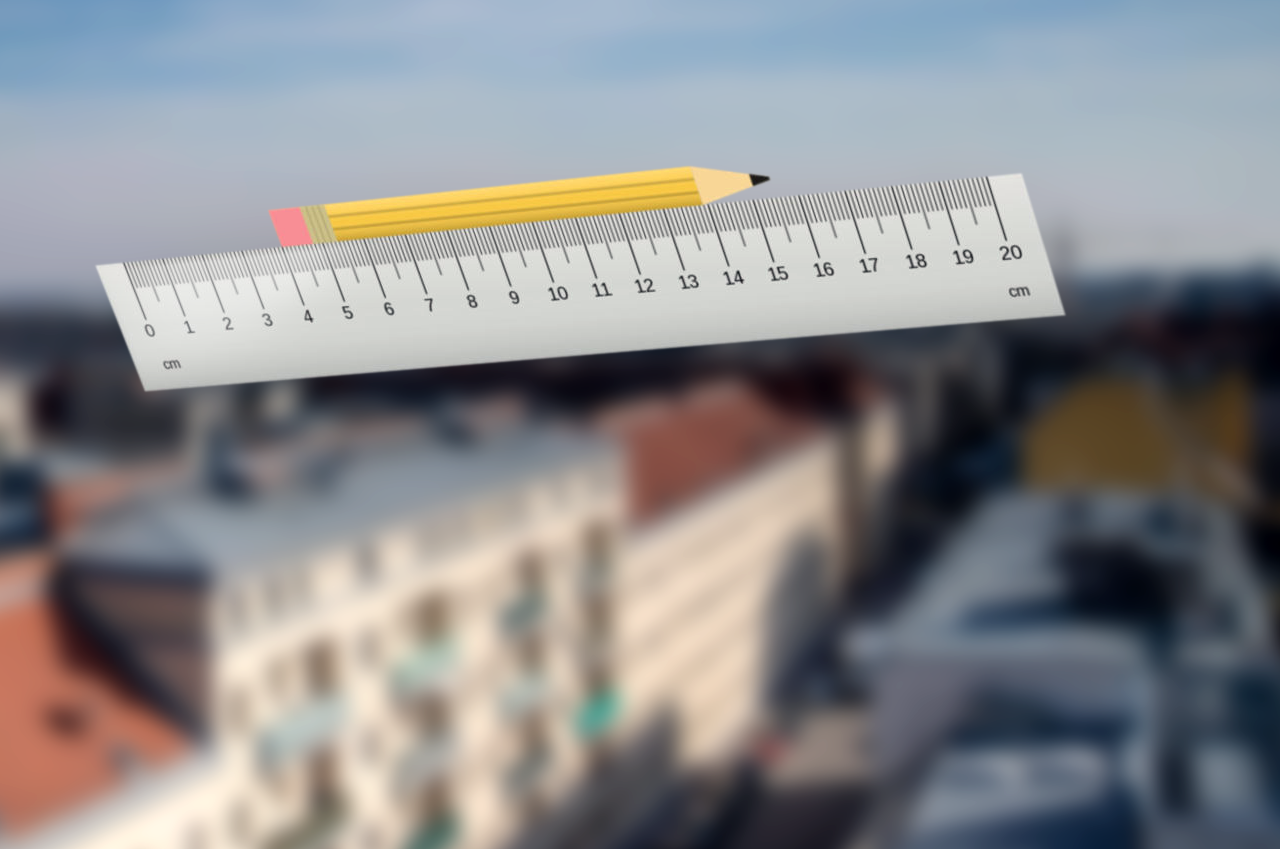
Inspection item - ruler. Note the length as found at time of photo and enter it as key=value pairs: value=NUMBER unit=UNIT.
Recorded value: value=11.5 unit=cm
